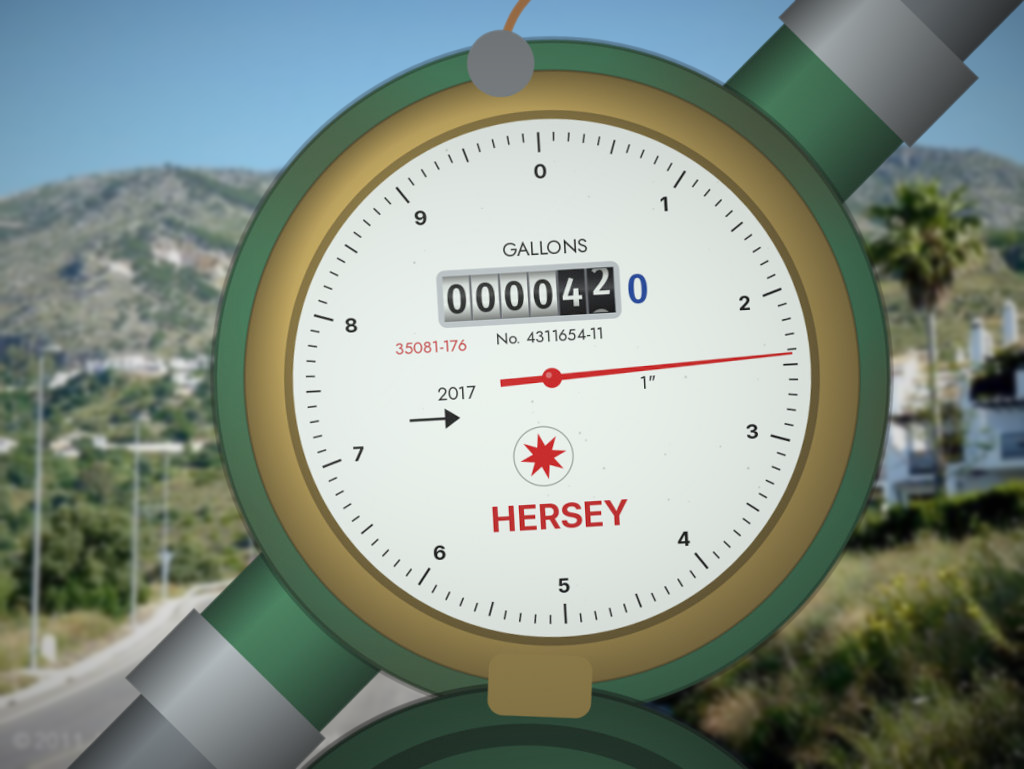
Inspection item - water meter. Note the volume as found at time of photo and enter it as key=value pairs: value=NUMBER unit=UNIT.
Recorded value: value=422.4 unit=gal
